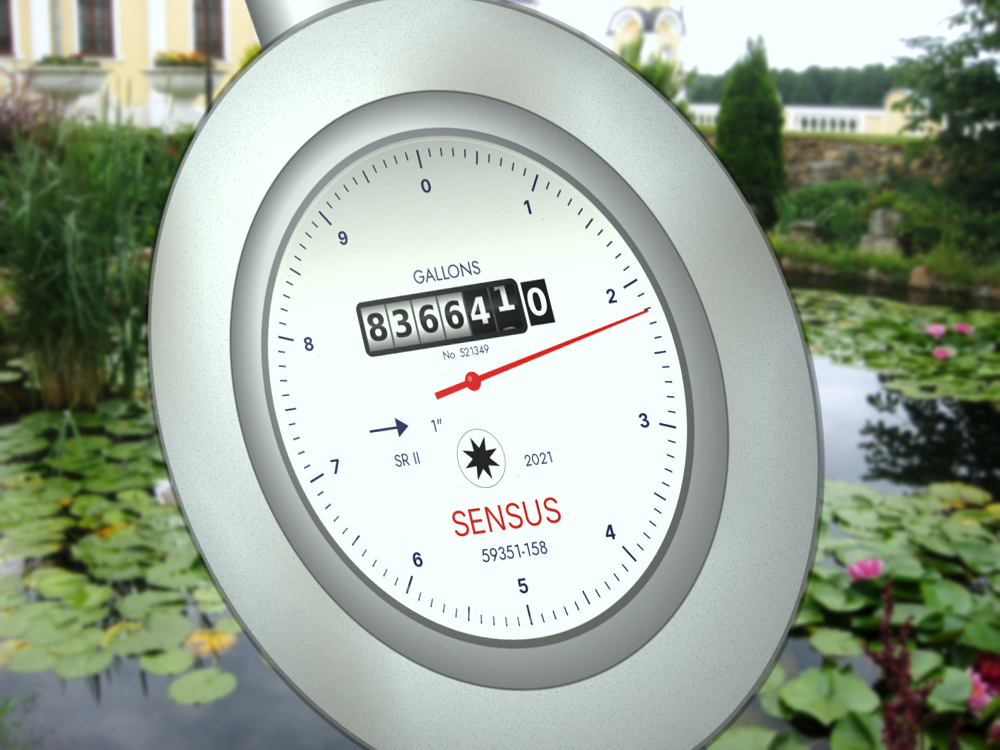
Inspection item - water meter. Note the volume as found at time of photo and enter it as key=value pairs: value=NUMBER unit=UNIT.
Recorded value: value=8366412.2 unit=gal
